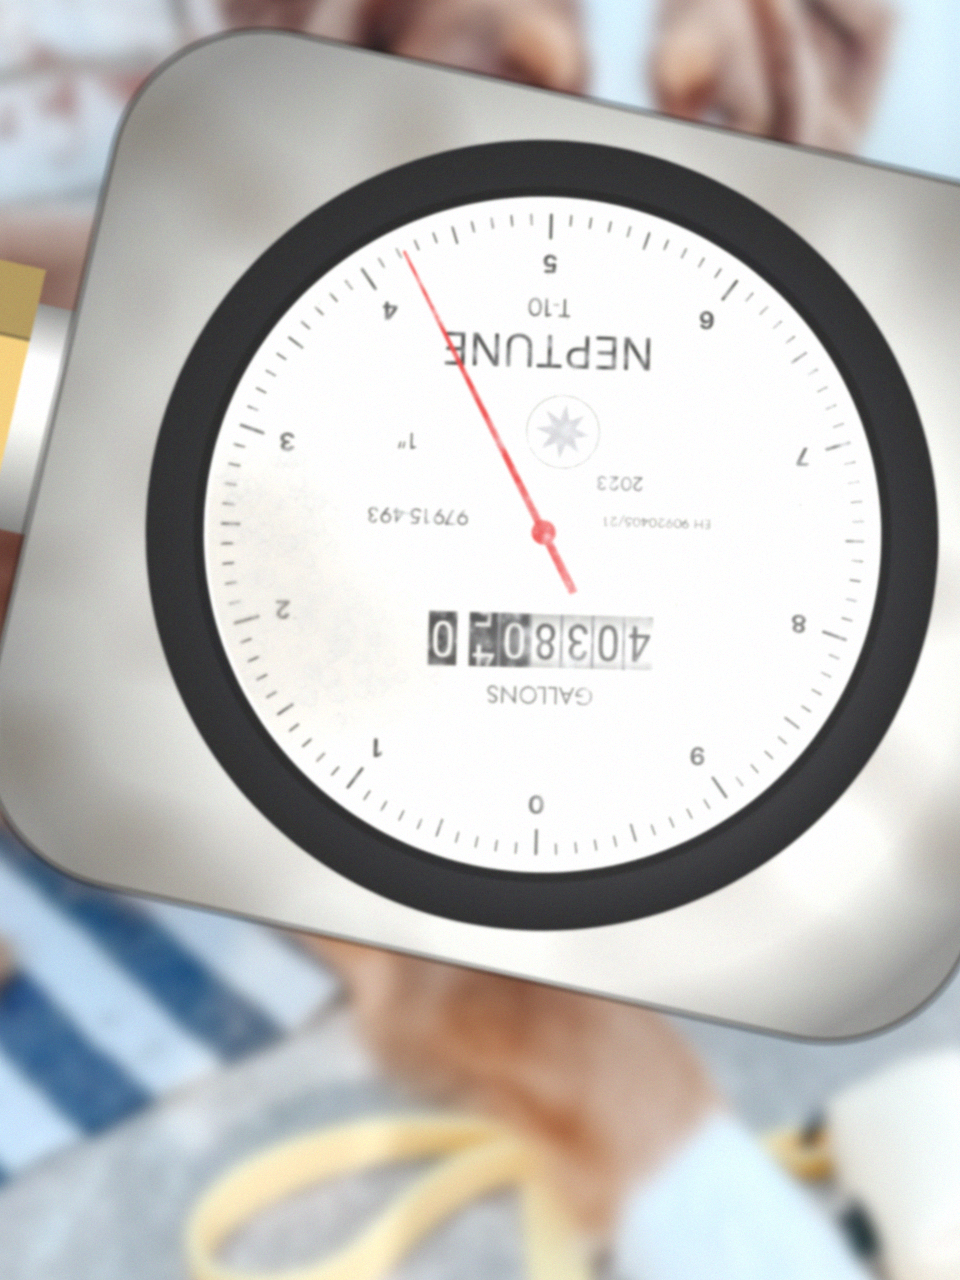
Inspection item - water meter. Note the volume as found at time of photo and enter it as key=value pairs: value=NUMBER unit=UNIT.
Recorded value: value=4038044.2 unit=gal
